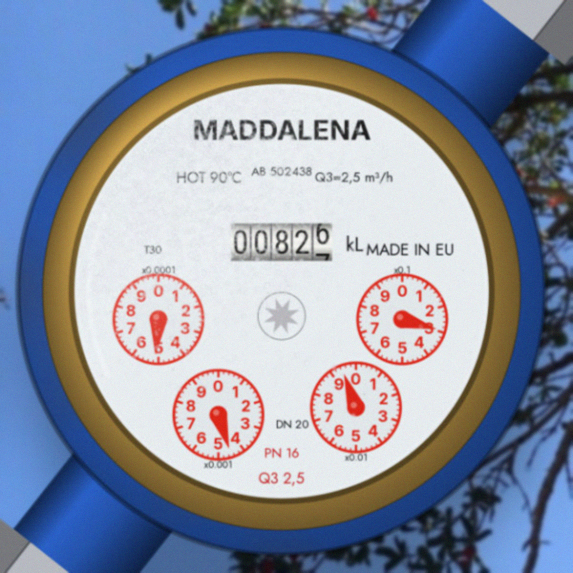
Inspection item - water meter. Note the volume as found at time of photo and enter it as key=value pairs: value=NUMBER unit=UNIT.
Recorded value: value=826.2945 unit=kL
